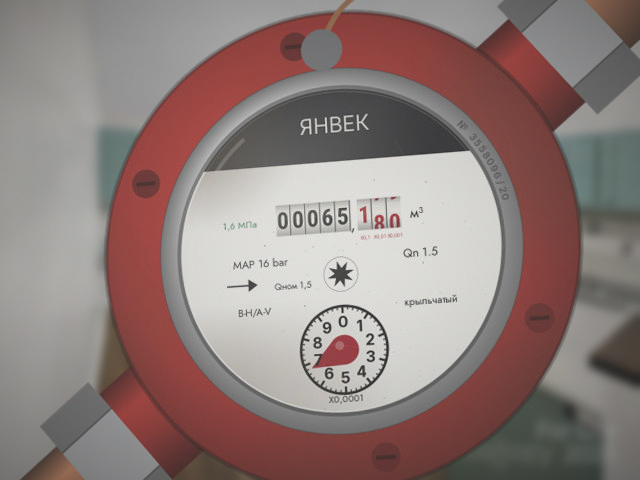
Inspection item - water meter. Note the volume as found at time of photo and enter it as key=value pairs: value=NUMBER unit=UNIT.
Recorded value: value=65.1796 unit=m³
